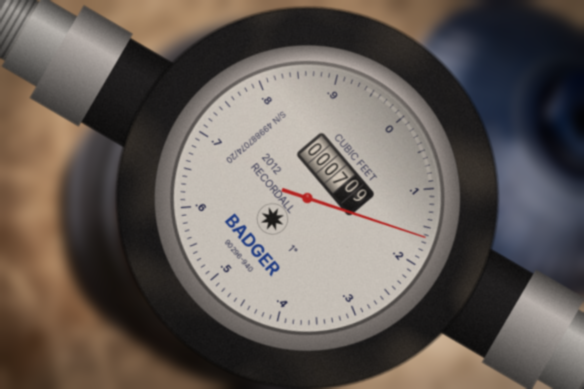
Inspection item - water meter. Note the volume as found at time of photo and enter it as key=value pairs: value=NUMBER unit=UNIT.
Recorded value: value=709.16 unit=ft³
